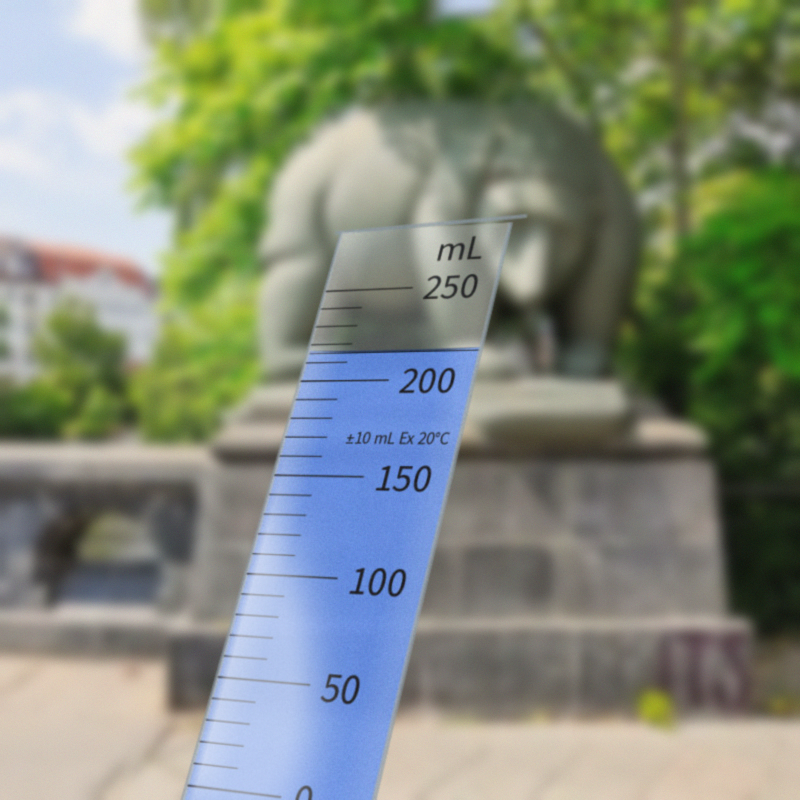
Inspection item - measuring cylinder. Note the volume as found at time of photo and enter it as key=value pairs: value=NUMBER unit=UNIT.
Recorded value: value=215 unit=mL
